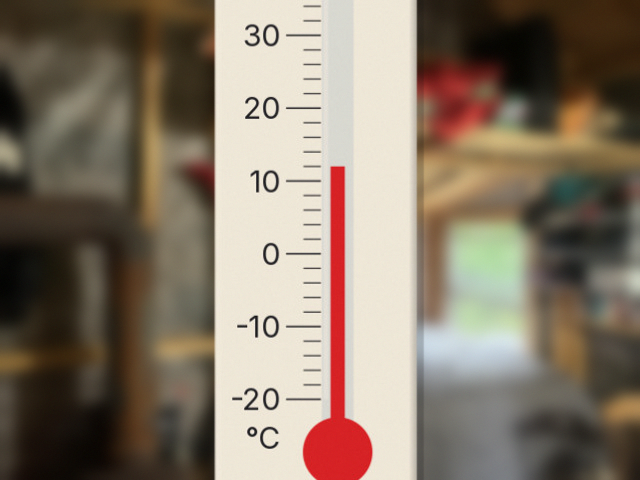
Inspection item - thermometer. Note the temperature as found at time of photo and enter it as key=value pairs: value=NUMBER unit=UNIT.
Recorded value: value=12 unit=°C
